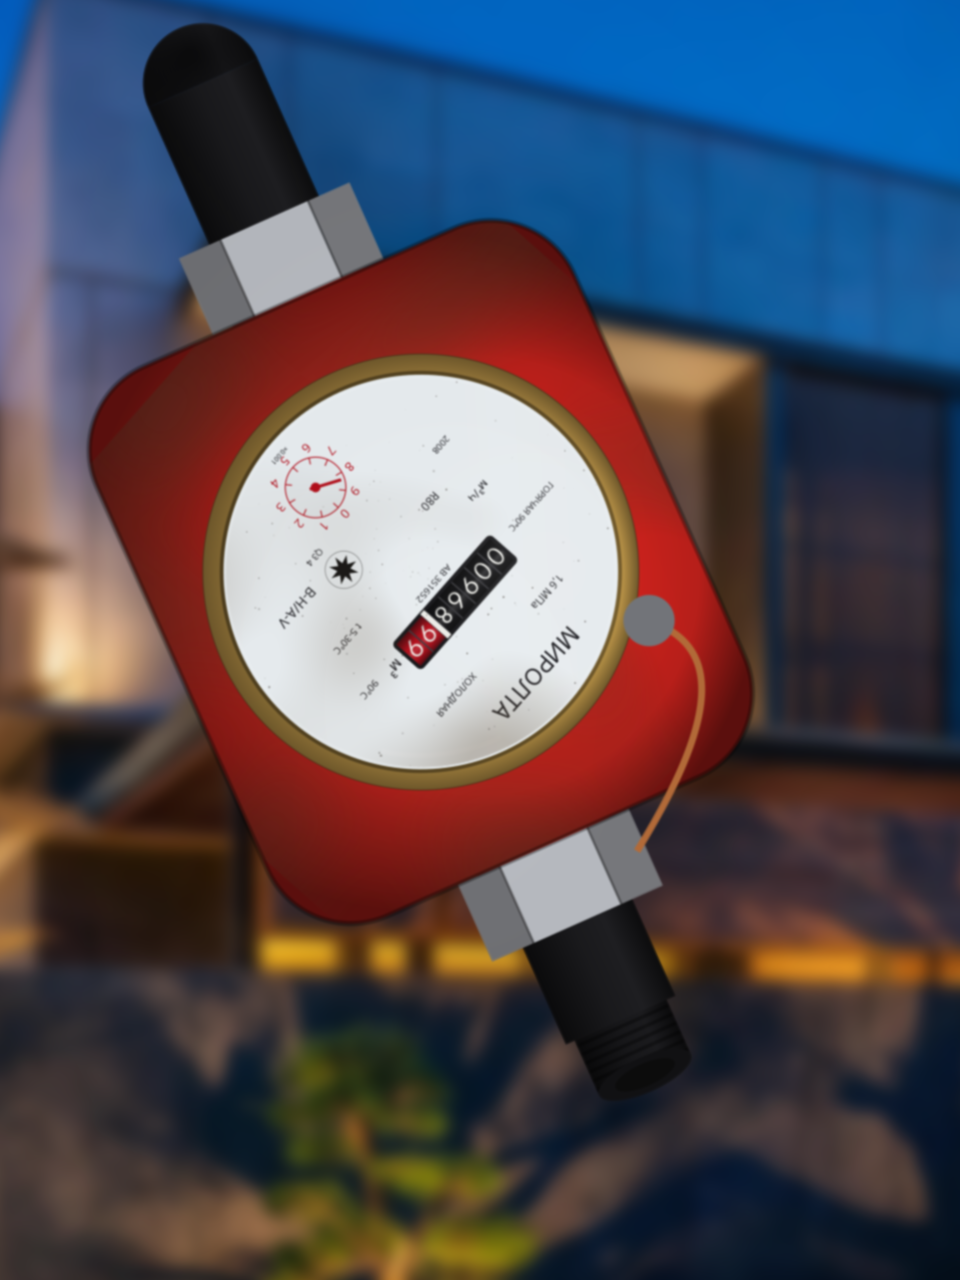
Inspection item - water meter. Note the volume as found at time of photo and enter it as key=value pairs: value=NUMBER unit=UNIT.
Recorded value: value=968.998 unit=m³
